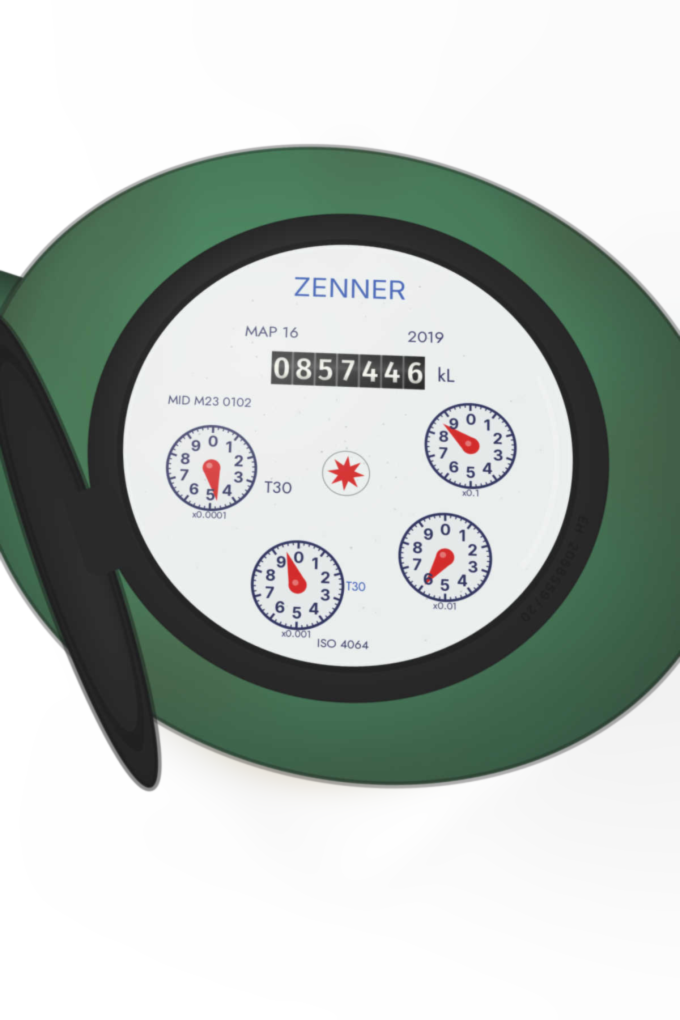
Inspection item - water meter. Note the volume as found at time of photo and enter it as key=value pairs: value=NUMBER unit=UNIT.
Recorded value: value=857446.8594 unit=kL
